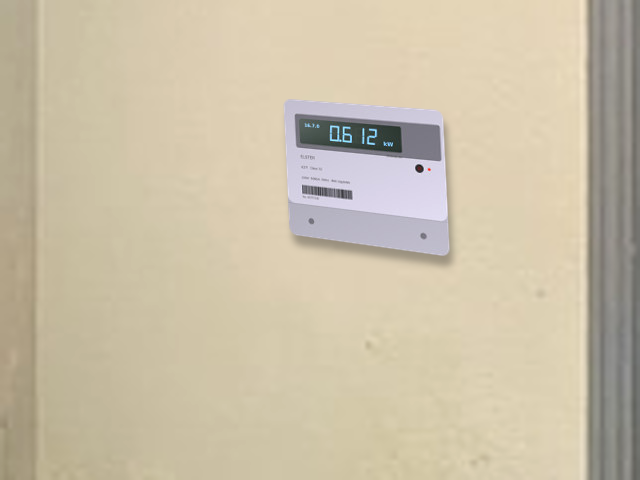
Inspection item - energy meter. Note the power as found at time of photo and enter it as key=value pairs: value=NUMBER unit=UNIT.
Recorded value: value=0.612 unit=kW
